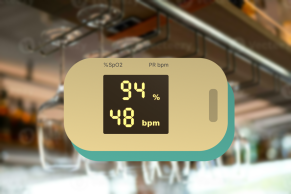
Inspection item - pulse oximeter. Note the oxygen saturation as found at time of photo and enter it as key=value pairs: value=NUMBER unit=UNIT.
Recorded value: value=94 unit=%
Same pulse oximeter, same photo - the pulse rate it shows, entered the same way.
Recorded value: value=48 unit=bpm
